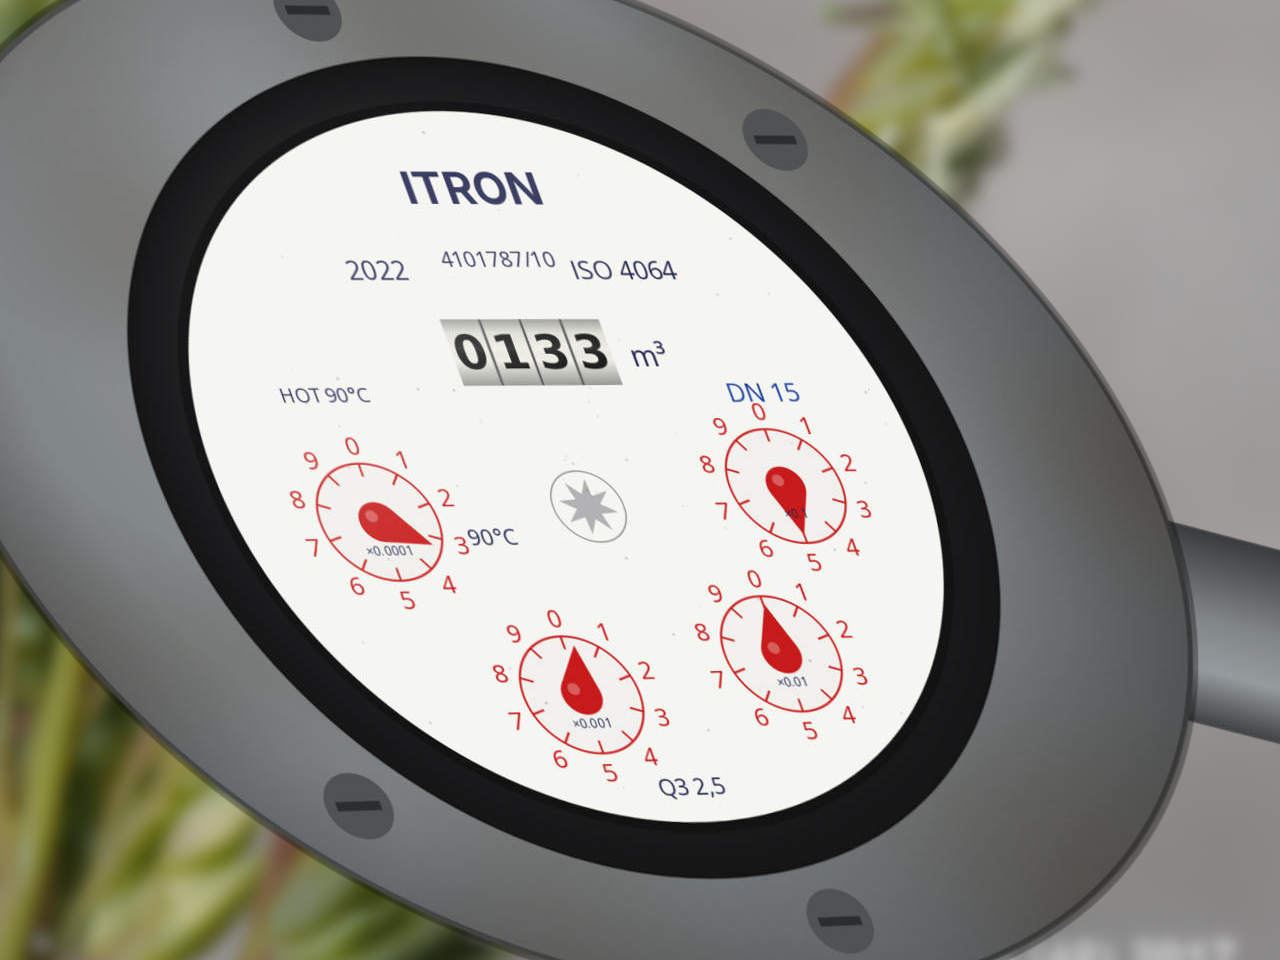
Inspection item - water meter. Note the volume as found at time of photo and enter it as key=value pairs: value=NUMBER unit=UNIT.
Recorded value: value=133.5003 unit=m³
